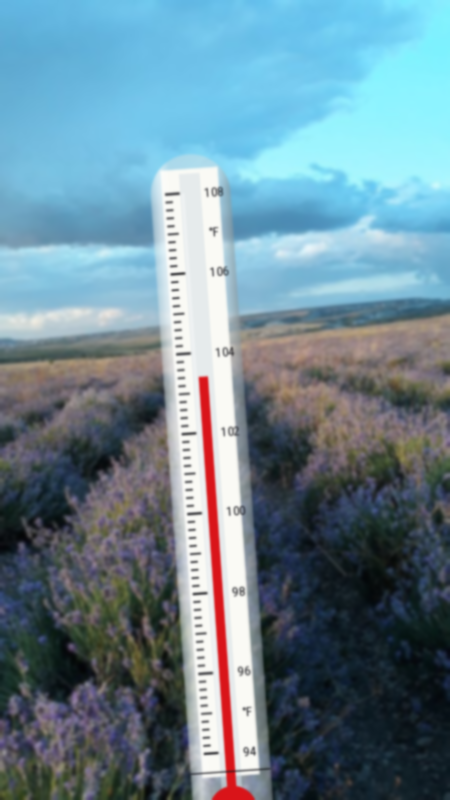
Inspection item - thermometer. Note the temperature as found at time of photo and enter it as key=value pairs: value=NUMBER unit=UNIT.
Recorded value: value=103.4 unit=°F
